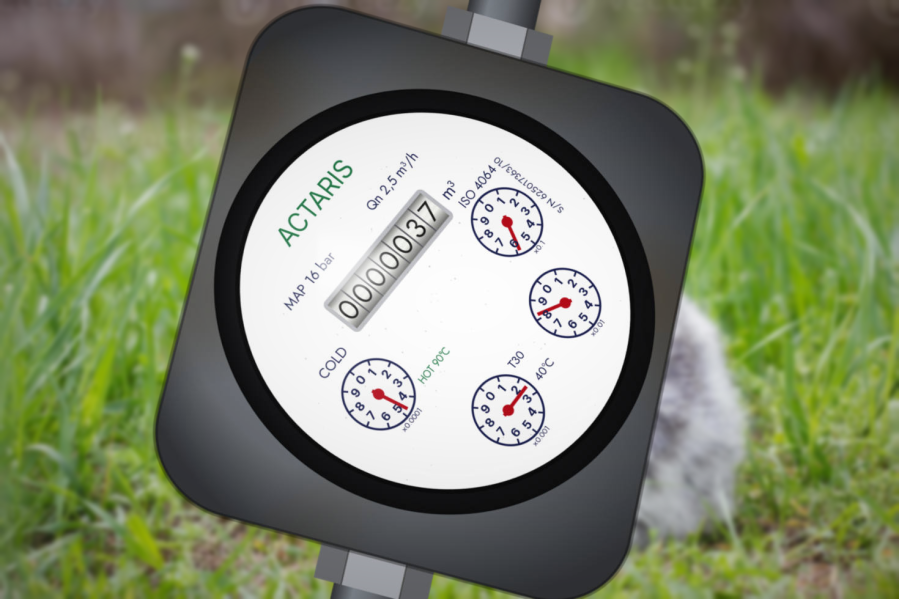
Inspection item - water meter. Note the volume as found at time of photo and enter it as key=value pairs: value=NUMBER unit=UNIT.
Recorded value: value=37.5824 unit=m³
